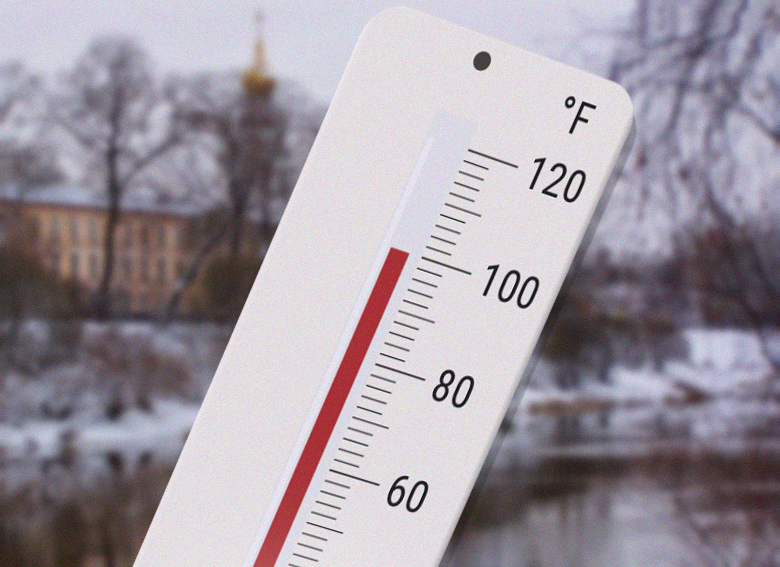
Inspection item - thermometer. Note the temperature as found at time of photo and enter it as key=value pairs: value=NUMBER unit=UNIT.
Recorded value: value=100 unit=°F
